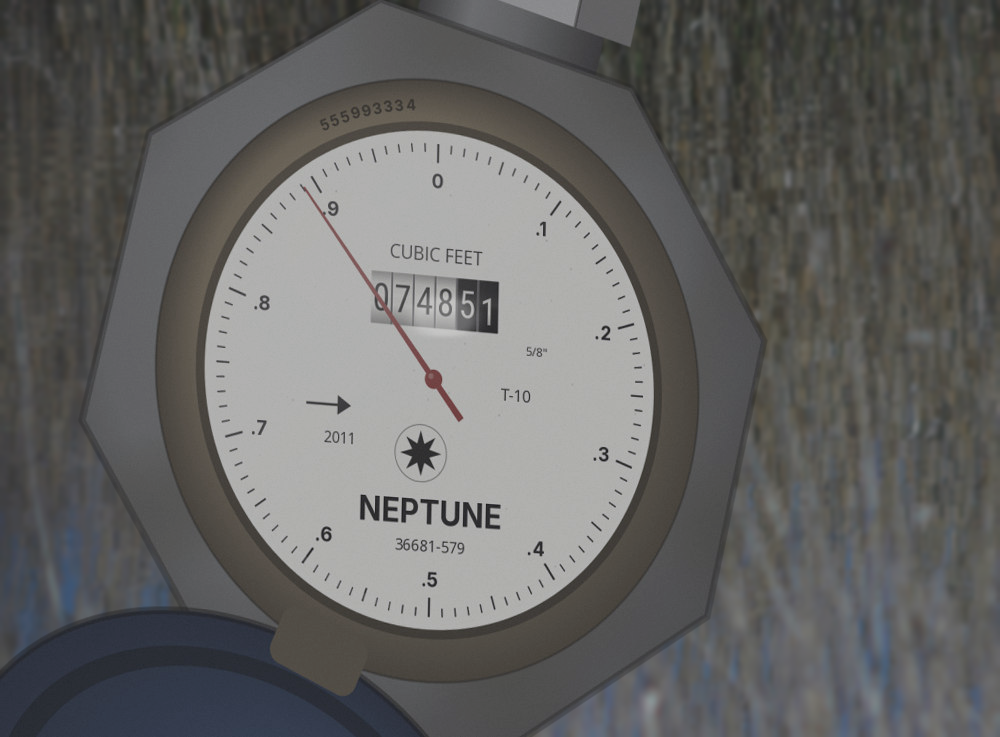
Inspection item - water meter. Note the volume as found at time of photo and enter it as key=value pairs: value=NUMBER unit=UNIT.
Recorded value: value=74850.89 unit=ft³
